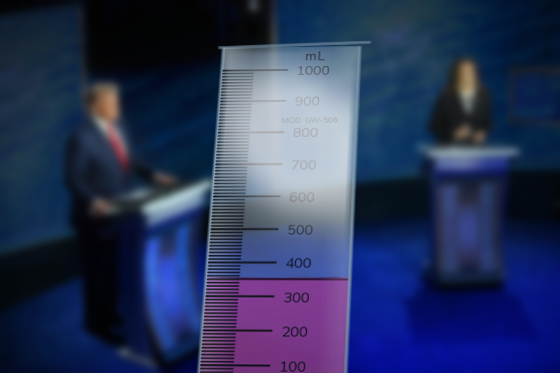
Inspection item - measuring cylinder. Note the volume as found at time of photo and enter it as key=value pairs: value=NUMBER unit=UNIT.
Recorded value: value=350 unit=mL
